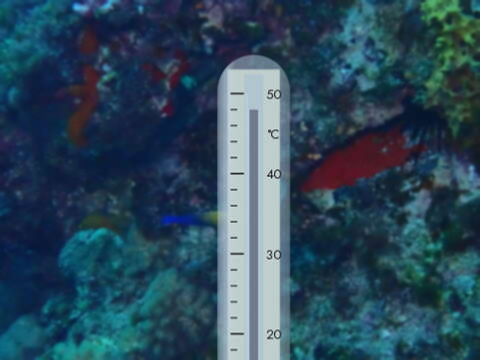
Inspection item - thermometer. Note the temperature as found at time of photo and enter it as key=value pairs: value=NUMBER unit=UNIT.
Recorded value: value=48 unit=°C
